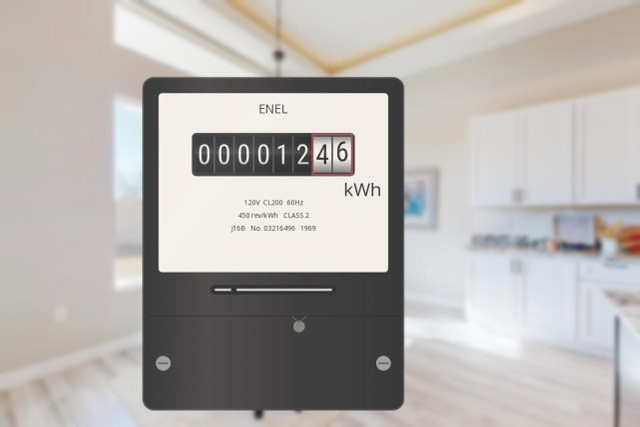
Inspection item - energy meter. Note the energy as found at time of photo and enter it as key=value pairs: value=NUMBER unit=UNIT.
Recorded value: value=12.46 unit=kWh
